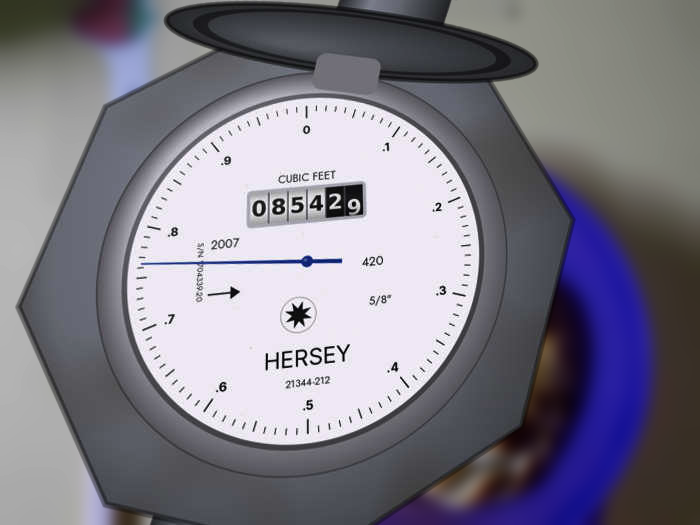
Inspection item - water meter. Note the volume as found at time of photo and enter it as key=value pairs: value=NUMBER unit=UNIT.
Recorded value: value=85428.76 unit=ft³
